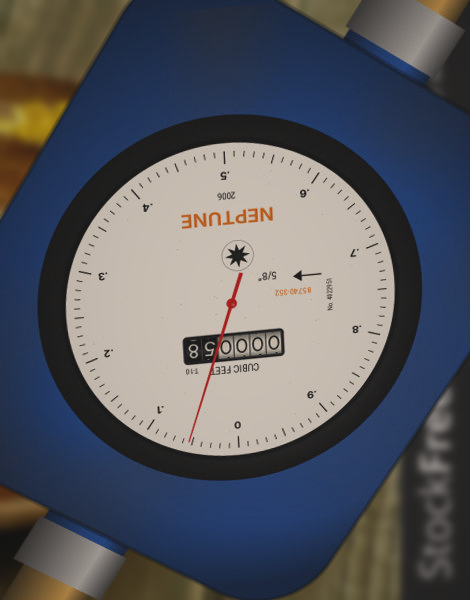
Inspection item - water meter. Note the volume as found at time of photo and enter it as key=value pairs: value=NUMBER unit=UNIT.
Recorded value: value=58.05 unit=ft³
